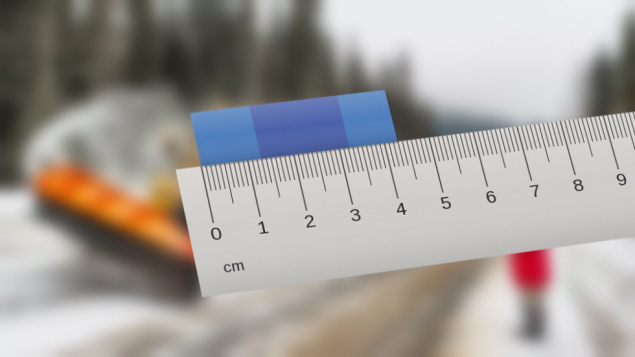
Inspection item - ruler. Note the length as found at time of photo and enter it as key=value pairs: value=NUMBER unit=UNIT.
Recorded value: value=4.3 unit=cm
